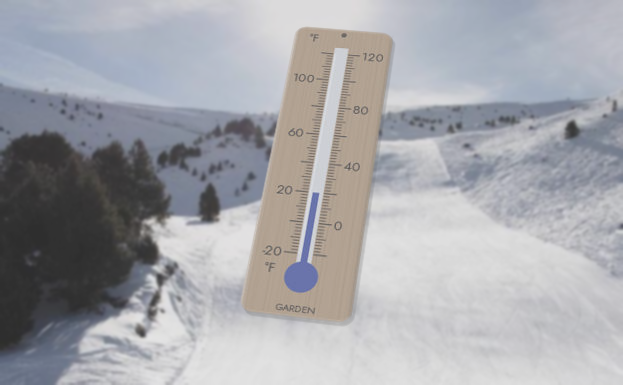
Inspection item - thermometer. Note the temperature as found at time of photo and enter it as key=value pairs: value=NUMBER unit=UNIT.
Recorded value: value=20 unit=°F
